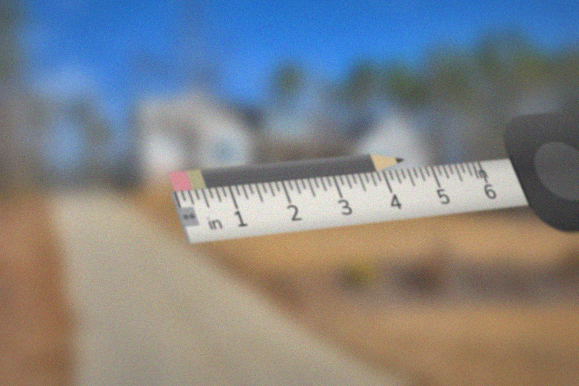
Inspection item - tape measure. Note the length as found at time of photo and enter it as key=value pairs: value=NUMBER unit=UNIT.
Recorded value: value=4.5 unit=in
